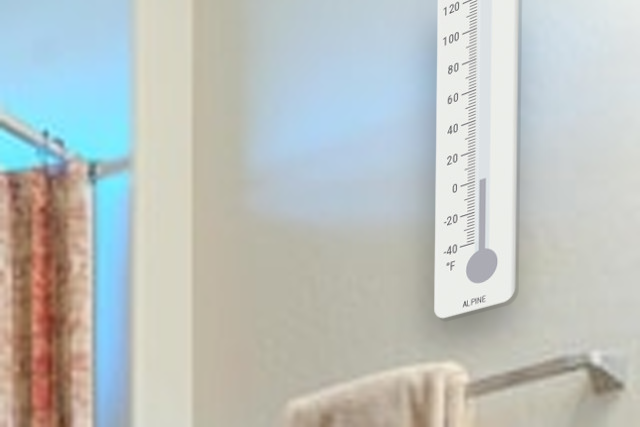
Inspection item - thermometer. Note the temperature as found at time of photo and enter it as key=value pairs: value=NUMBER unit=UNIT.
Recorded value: value=0 unit=°F
